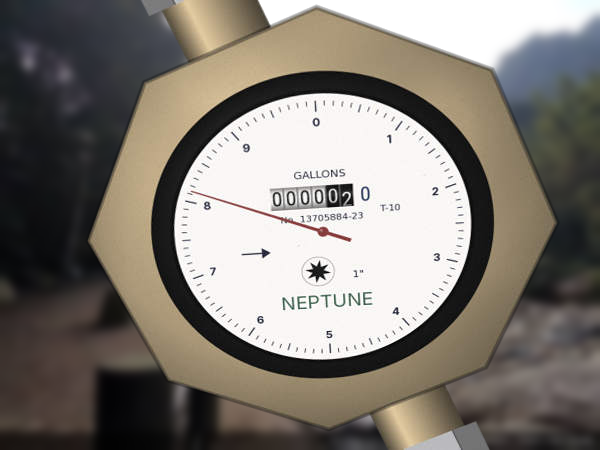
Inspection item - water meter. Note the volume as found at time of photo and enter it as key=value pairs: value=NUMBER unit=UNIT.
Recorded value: value=18.1 unit=gal
